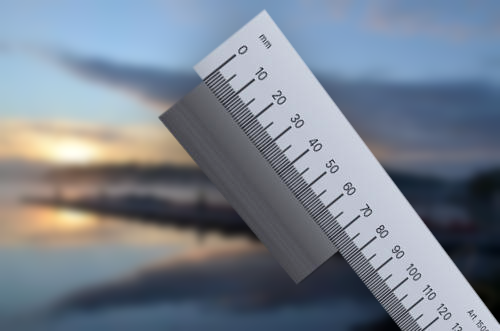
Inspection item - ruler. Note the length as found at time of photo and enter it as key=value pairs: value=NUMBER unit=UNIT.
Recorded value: value=75 unit=mm
